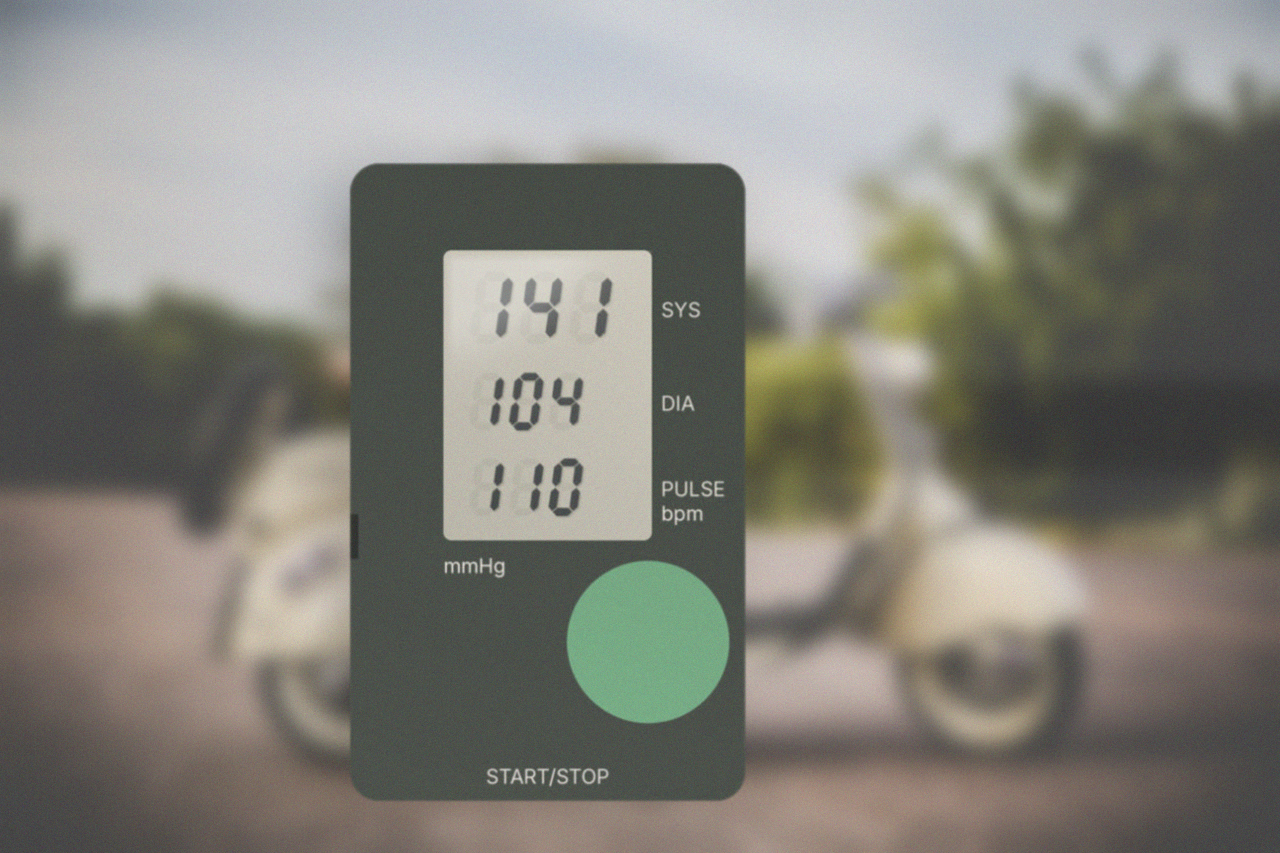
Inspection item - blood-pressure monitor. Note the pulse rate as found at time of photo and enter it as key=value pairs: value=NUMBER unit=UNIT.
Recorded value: value=110 unit=bpm
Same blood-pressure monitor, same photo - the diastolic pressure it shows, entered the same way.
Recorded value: value=104 unit=mmHg
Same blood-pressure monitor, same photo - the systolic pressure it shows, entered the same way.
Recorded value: value=141 unit=mmHg
